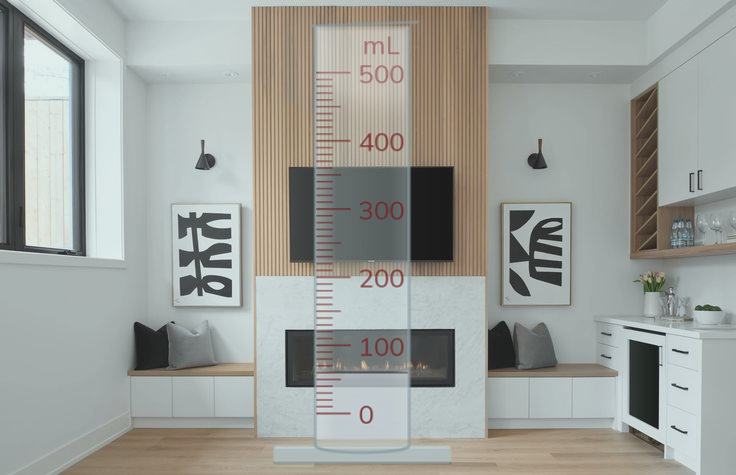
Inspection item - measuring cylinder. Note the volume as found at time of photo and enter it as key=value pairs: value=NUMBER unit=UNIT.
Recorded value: value=60 unit=mL
